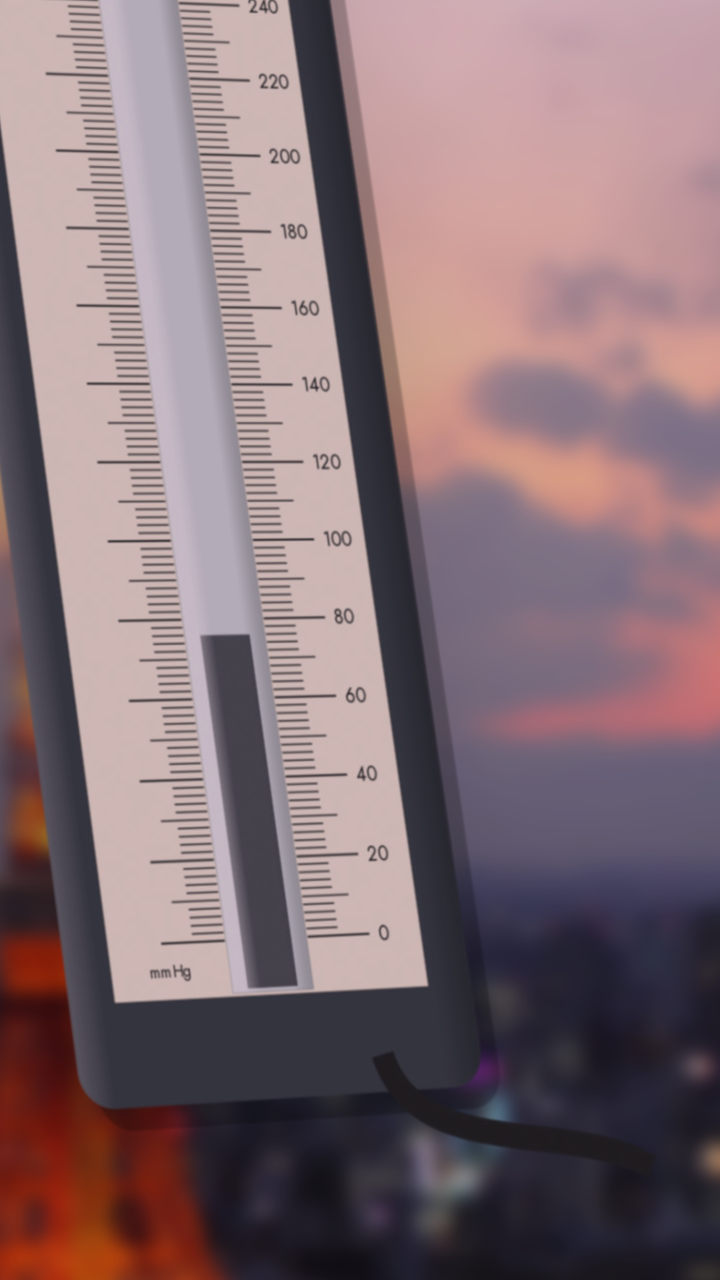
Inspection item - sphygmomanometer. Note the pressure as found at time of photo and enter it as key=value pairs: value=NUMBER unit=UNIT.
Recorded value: value=76 unit=mmHg
